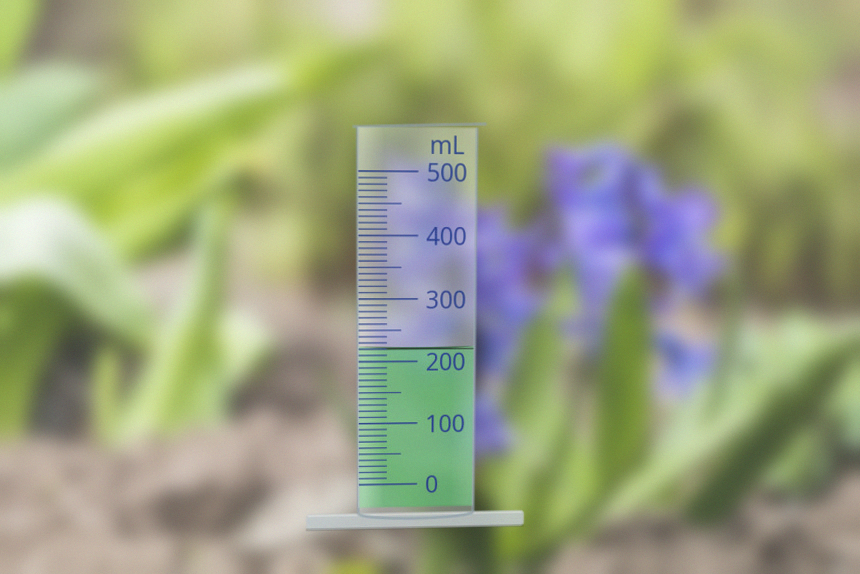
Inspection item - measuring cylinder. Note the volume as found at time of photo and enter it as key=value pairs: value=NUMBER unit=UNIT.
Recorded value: value=220 unit=mL
